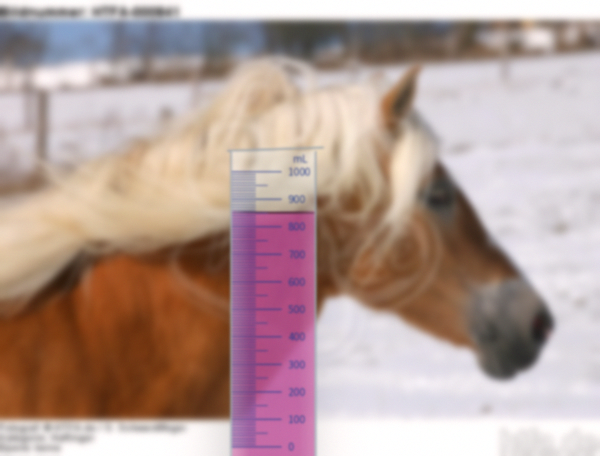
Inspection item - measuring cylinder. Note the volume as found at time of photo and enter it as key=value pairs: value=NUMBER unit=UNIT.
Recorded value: value=850 unit=mL
